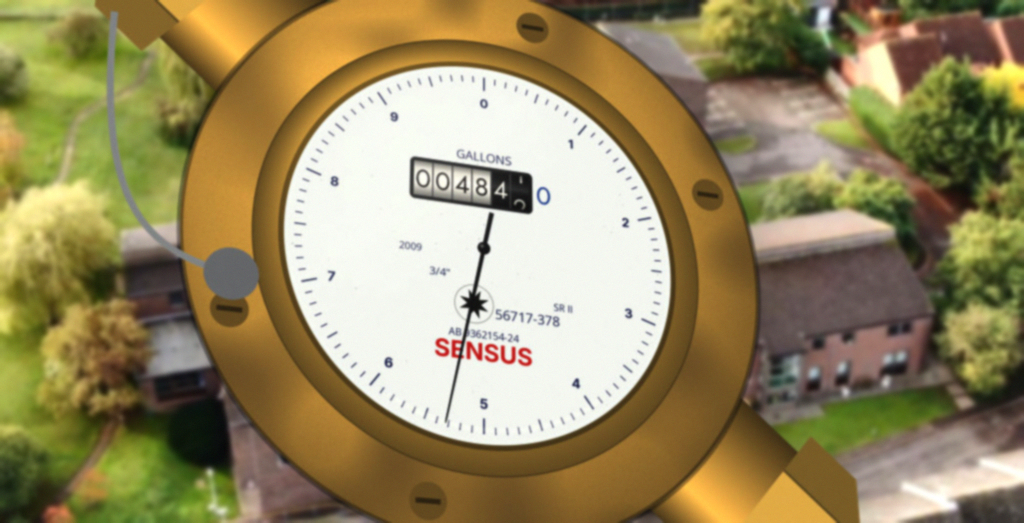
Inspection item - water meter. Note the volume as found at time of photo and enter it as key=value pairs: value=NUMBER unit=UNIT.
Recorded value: value=48415.3 unit=gal
